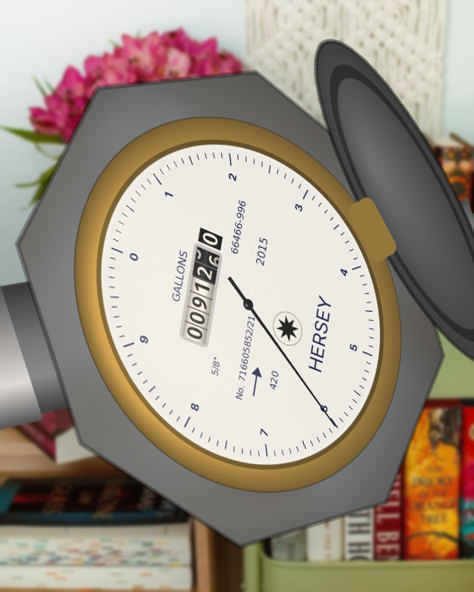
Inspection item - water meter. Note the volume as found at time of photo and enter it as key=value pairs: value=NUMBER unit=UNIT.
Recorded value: value=91256.0 unit=gal
